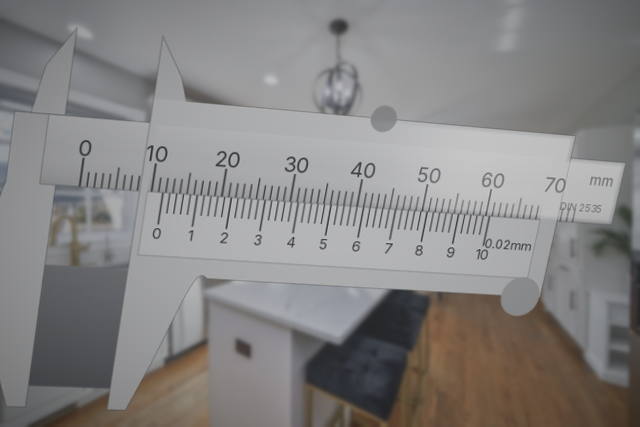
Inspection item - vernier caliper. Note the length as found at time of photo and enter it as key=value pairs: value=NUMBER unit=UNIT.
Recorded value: value=11.6 unit=mm
